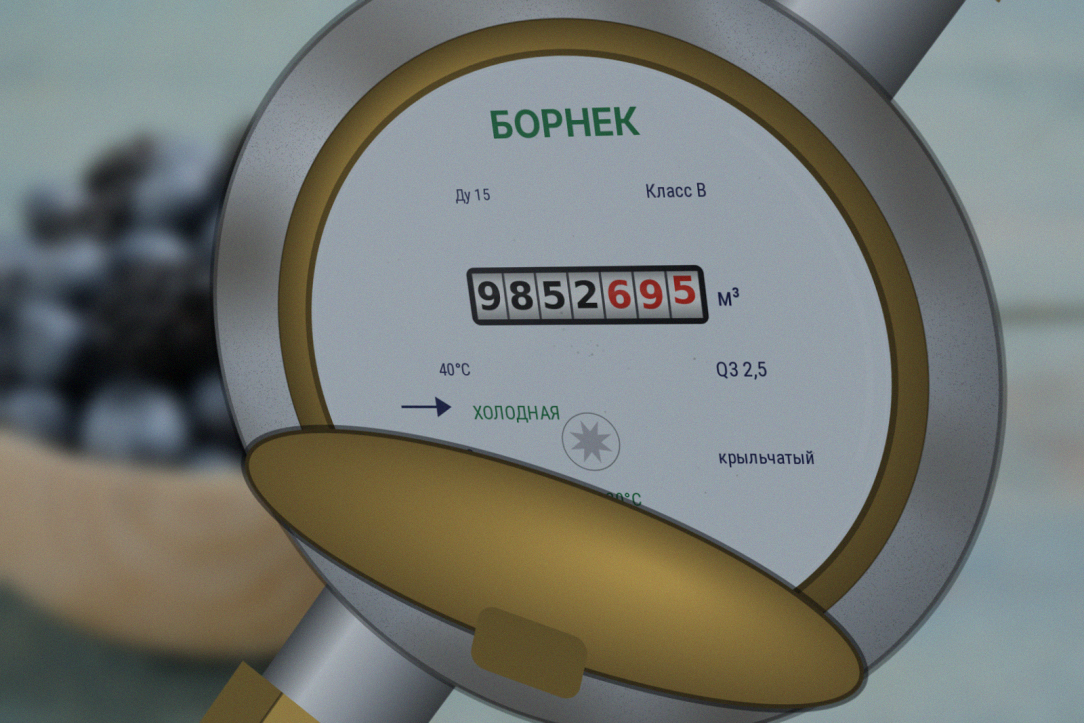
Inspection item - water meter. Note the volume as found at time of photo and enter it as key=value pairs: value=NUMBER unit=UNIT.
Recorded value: value=9852.695 unit=m³
